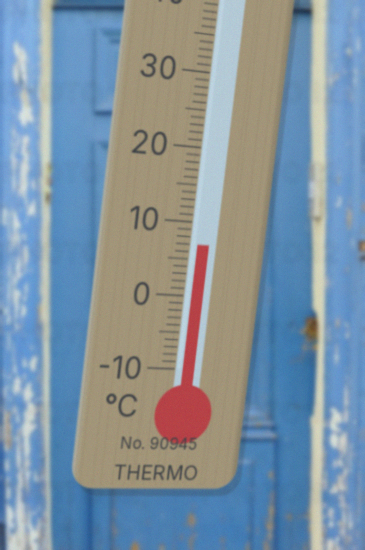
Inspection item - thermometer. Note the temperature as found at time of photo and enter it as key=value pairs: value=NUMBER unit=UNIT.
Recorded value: value=7 unit=°C
